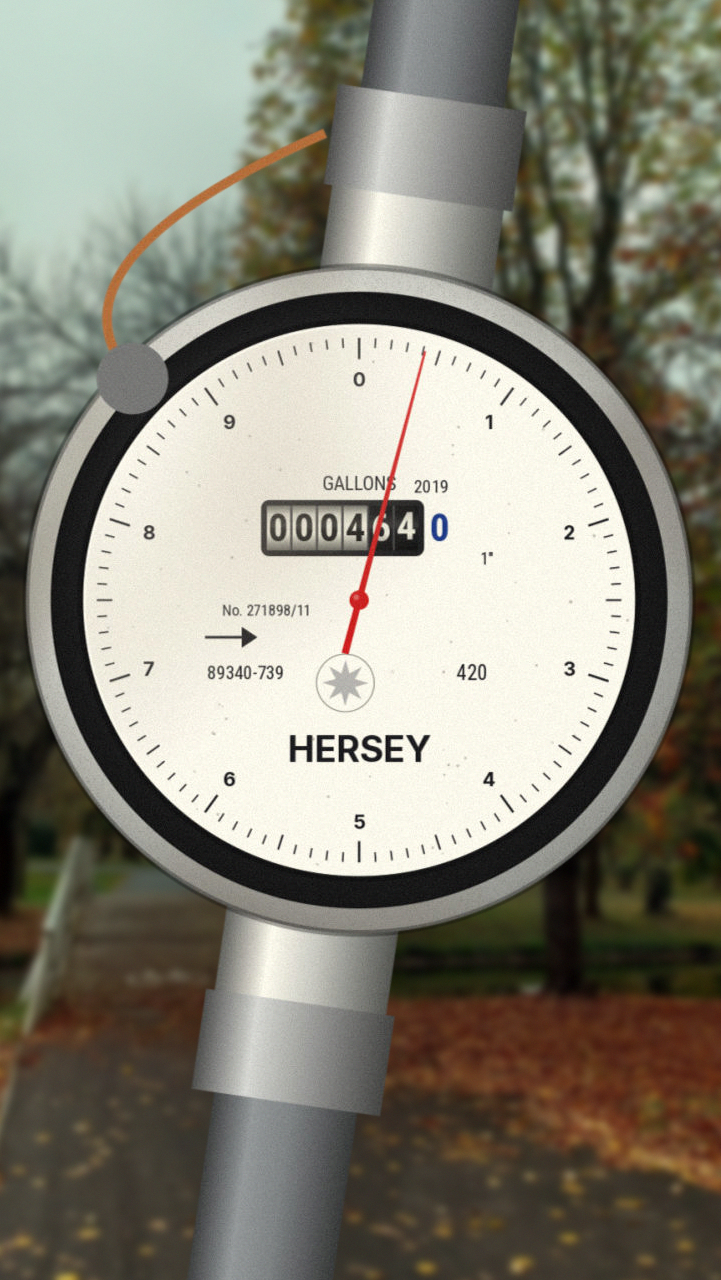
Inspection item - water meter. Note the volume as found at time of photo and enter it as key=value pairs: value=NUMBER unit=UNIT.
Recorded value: value=4640.4 unit=gal
